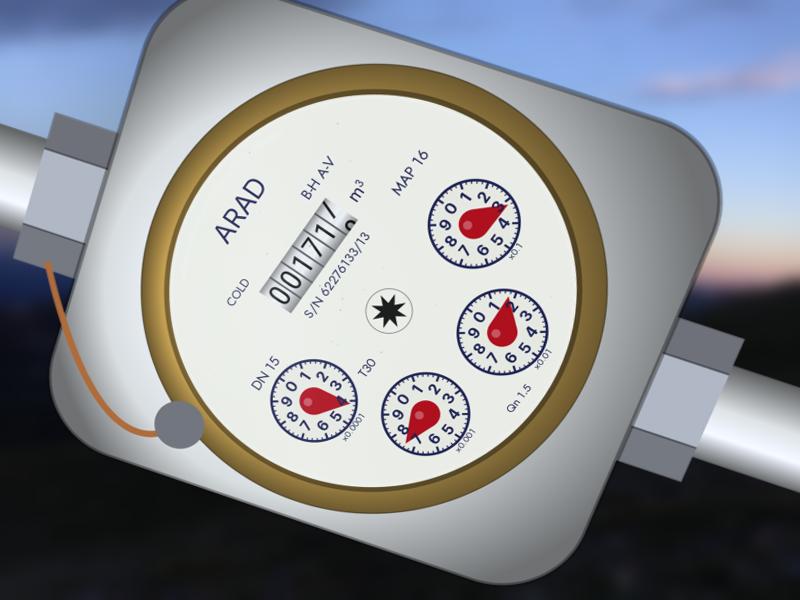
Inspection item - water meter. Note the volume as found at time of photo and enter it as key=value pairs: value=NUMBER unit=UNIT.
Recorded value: value=1717.3174 unit=m³
